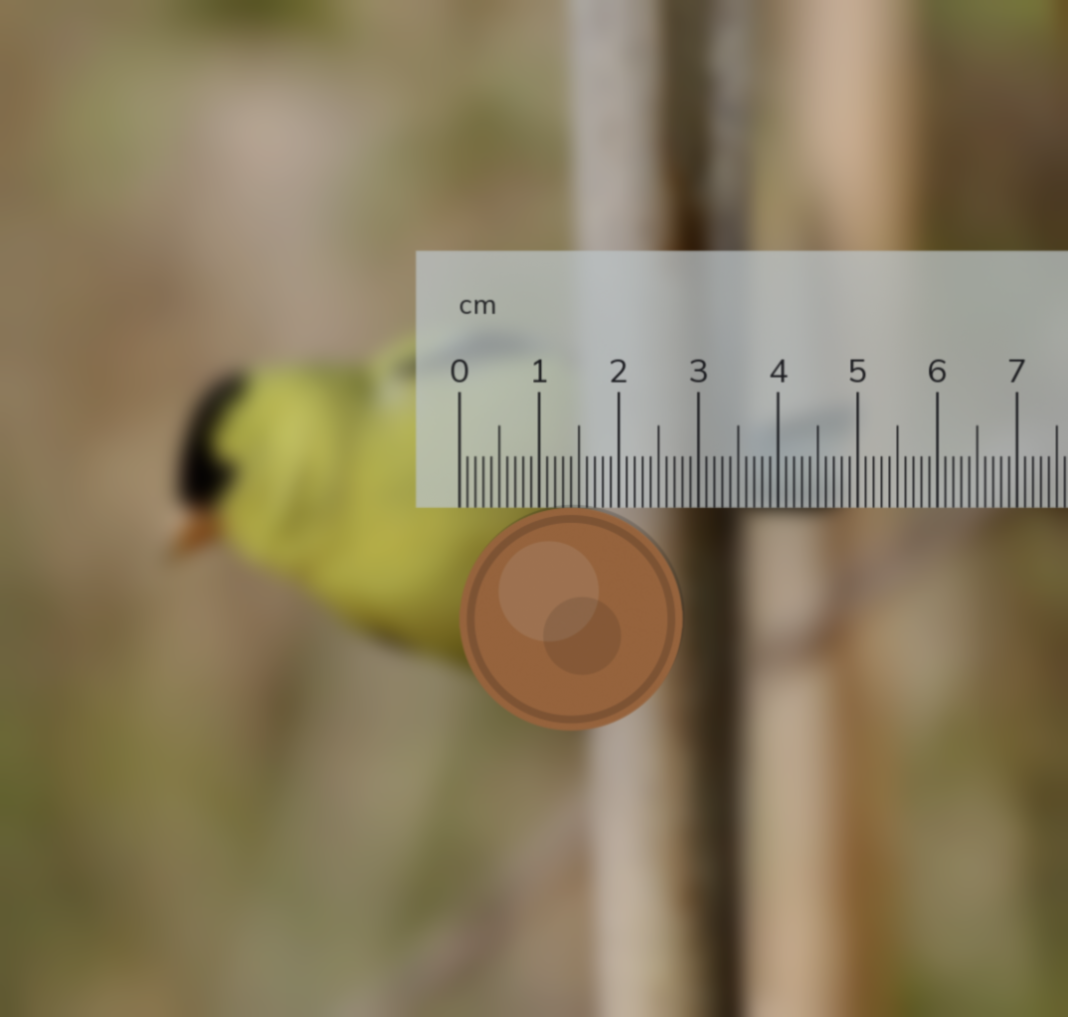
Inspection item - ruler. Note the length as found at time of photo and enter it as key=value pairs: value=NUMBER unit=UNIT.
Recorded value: value=2.8 unit=cm
